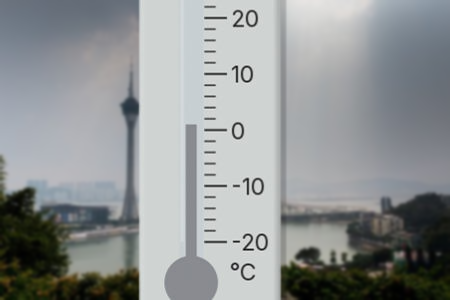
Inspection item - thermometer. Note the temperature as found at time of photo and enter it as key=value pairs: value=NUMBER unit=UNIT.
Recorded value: value=1 unit=°C
